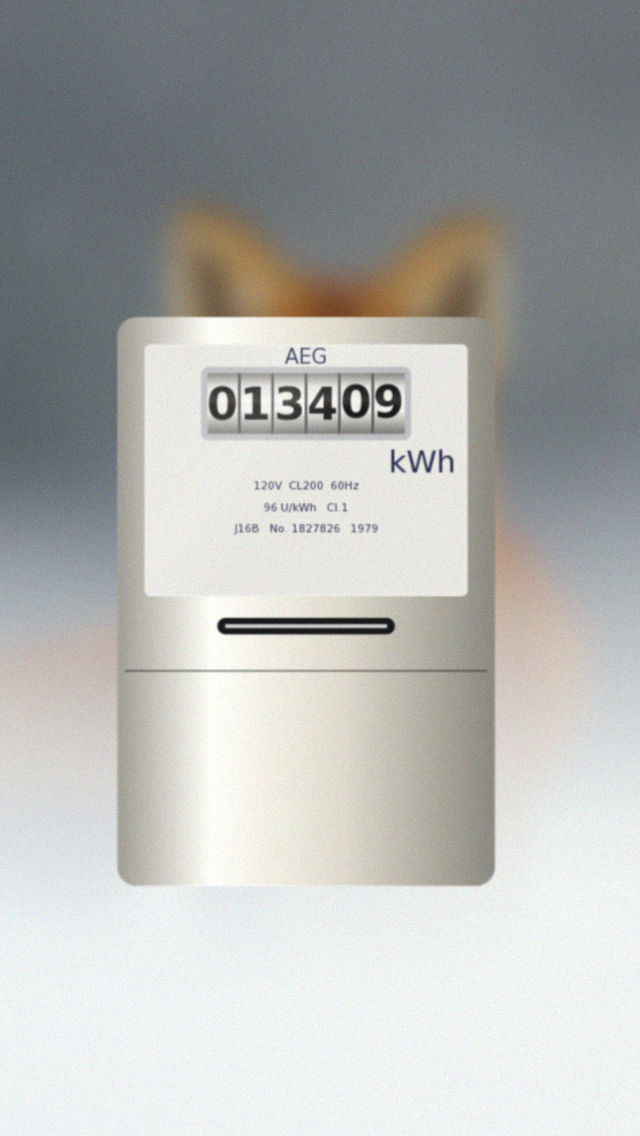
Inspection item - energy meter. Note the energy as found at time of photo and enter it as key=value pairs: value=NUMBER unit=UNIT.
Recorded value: value=13409 unit=kWh
